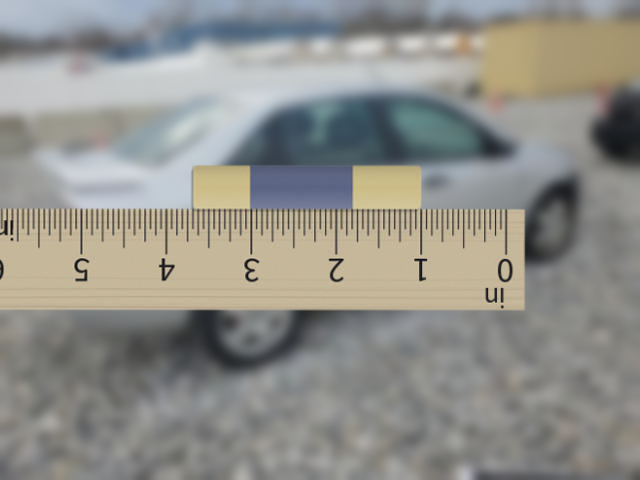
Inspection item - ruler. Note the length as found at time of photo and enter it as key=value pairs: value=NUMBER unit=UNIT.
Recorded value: value=2.6875 unit=in
